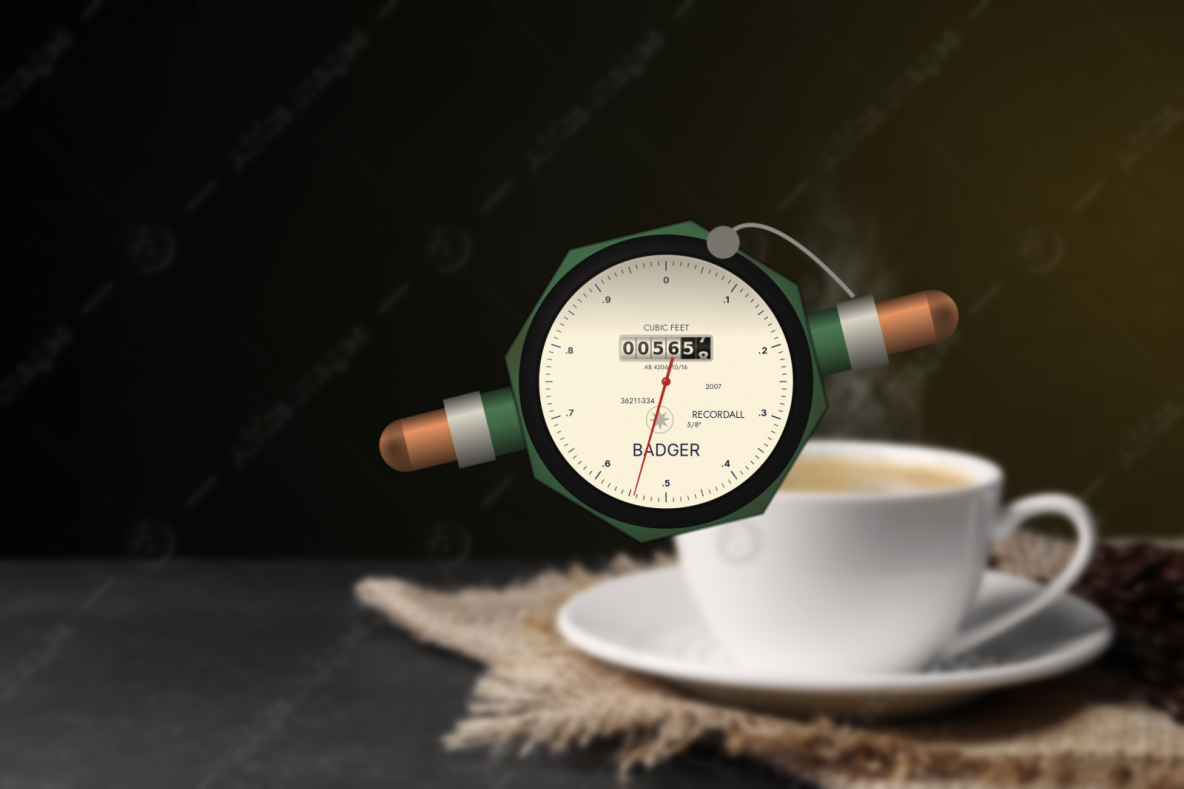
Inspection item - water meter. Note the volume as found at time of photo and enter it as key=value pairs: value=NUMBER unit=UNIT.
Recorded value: value=5657.54 unit=ft³
